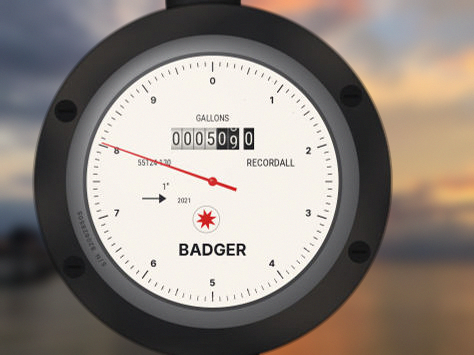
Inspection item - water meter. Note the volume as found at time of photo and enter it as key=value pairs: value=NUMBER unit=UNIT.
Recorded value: value=5088.0 unit=gal
